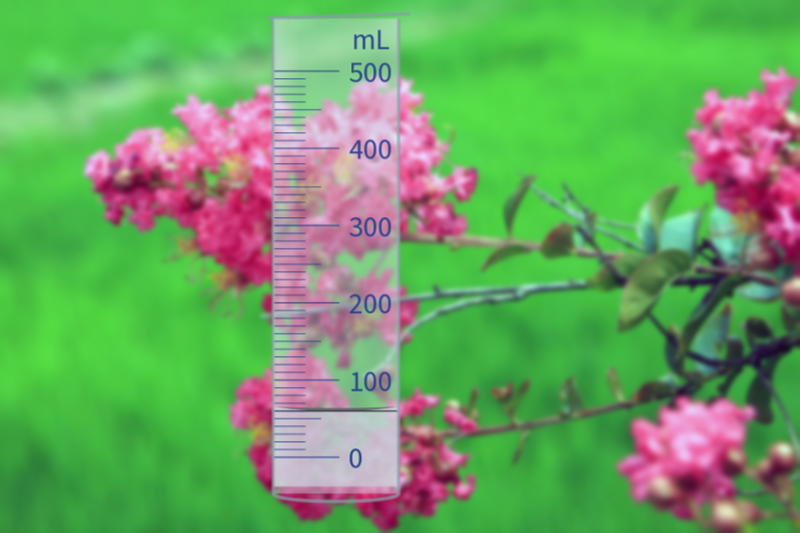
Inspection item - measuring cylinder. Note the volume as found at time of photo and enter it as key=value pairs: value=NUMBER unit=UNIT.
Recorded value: value=60 unit=mL
